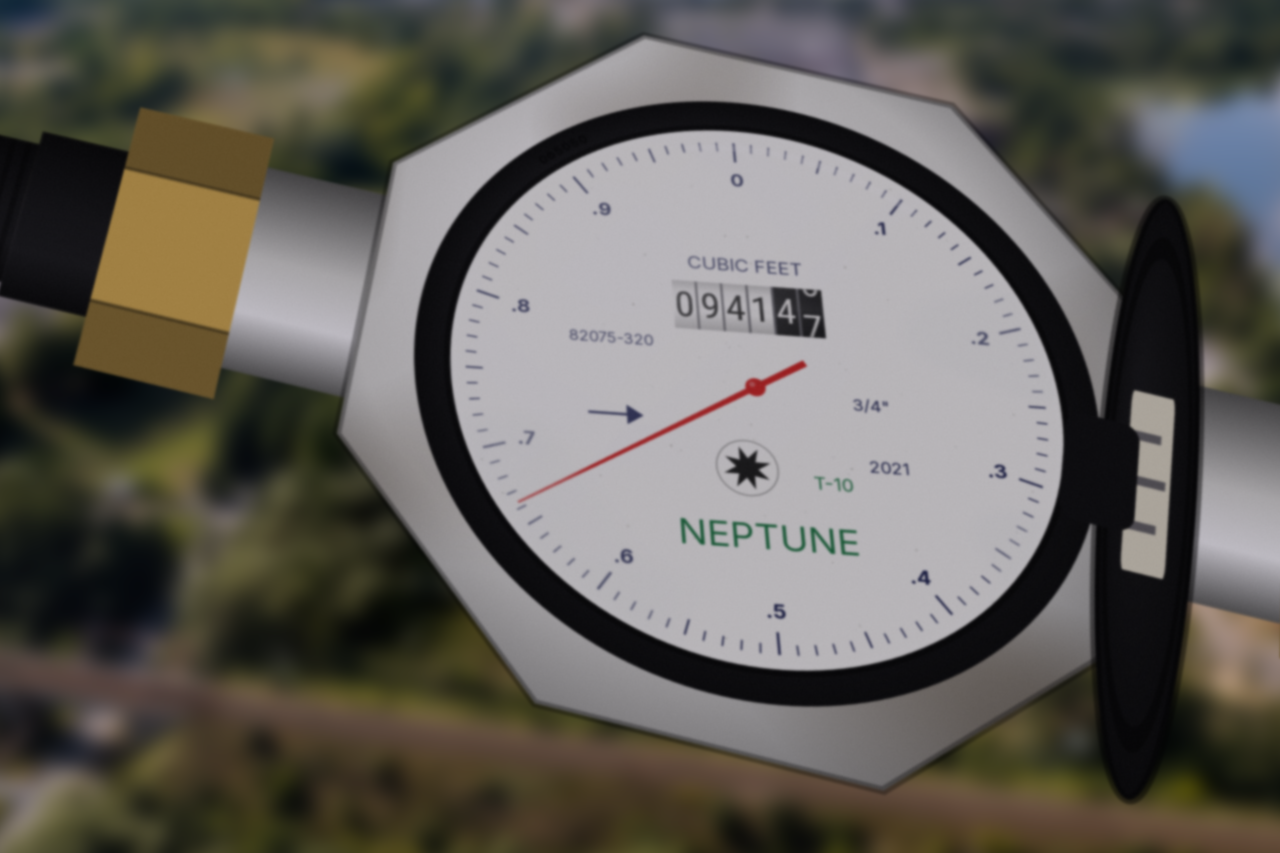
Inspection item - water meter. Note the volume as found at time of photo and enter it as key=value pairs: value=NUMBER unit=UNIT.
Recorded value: value=94146.66 unit=ft³
